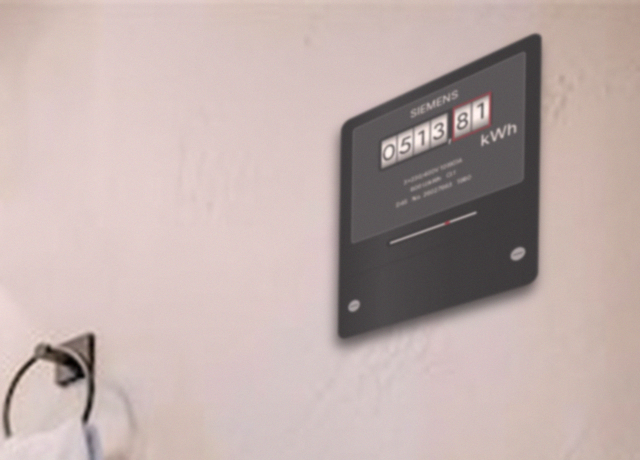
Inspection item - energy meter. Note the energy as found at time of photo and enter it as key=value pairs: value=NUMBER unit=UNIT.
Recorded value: value=513.81 unit=kWh
